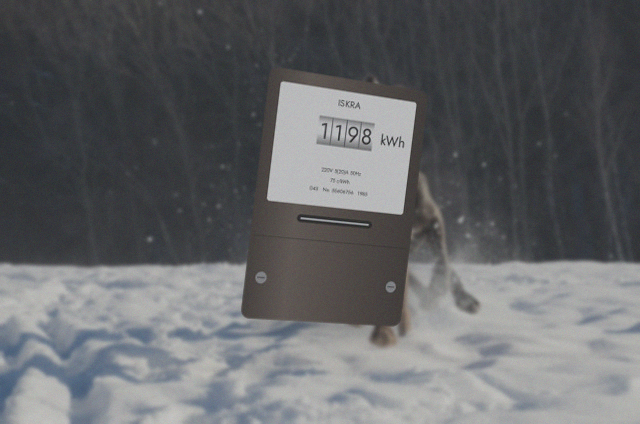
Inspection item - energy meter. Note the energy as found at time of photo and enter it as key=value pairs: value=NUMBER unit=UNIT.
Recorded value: value=1198 unit=kWh
